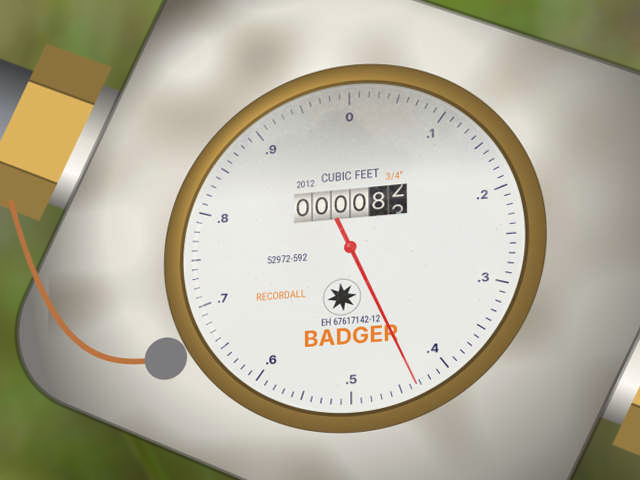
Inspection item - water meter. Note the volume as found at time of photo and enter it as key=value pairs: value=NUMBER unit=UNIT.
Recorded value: value=82.43 unit=ft³
